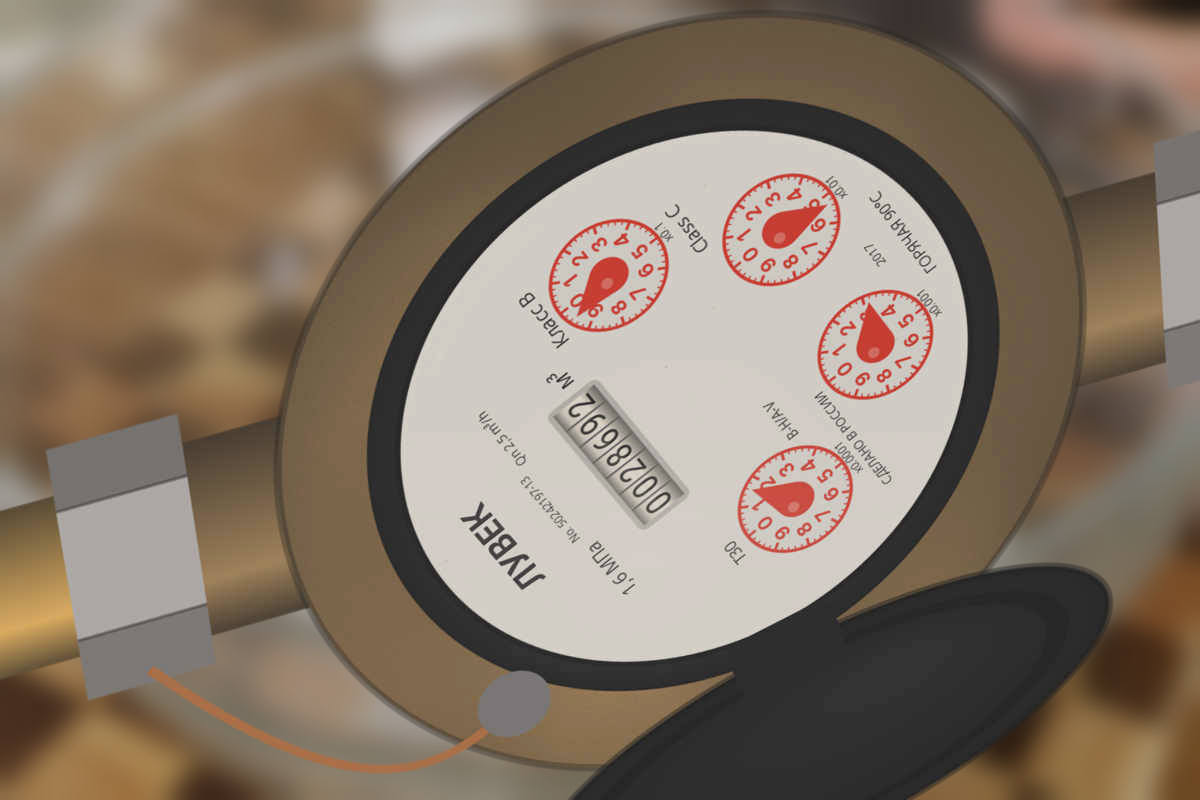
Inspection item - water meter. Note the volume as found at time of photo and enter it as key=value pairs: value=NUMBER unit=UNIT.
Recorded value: value=28691.9531 unit=m³
